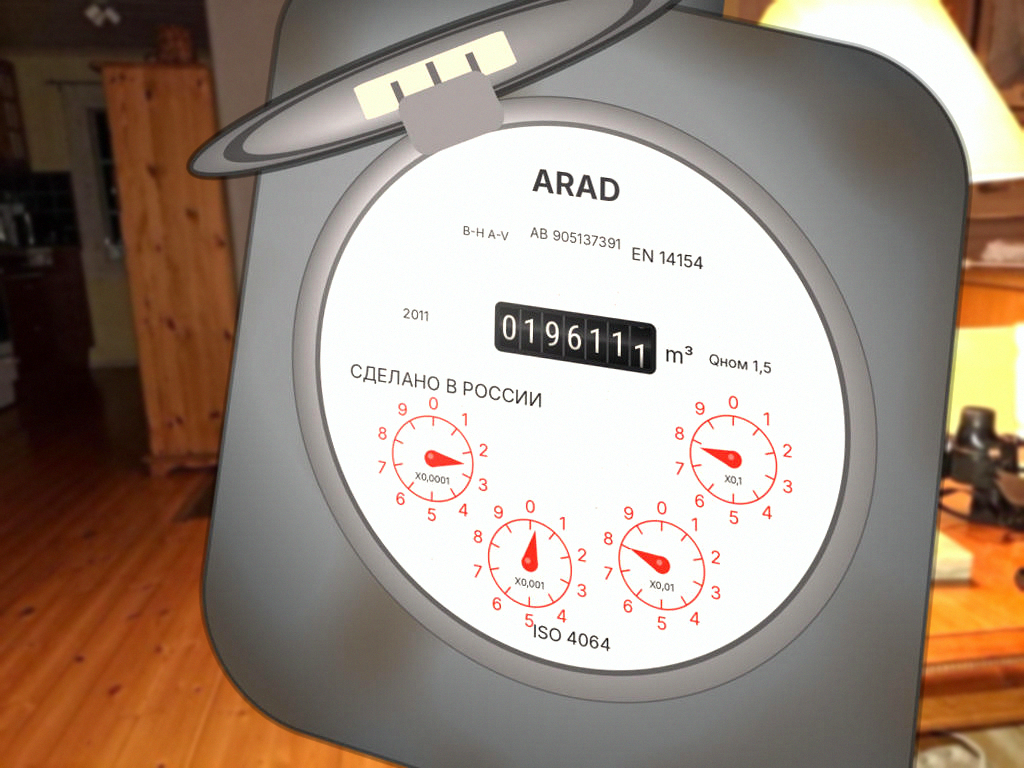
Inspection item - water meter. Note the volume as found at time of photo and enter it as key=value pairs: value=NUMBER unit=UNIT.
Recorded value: value=196110.7802 unit=m³
